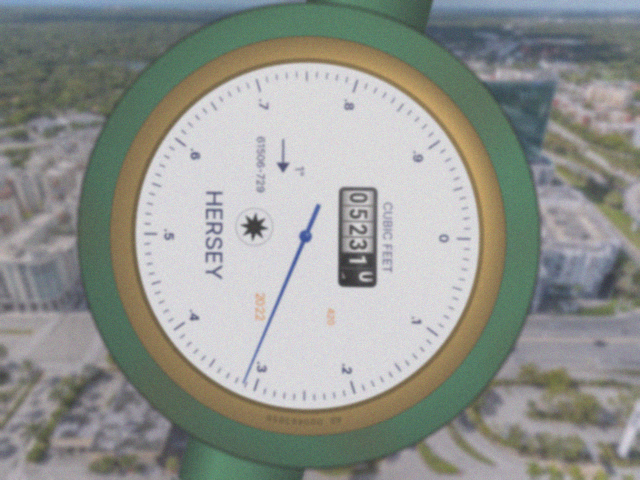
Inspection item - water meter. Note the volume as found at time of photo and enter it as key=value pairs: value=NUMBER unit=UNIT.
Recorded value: value=52310.31 unit=ft³
